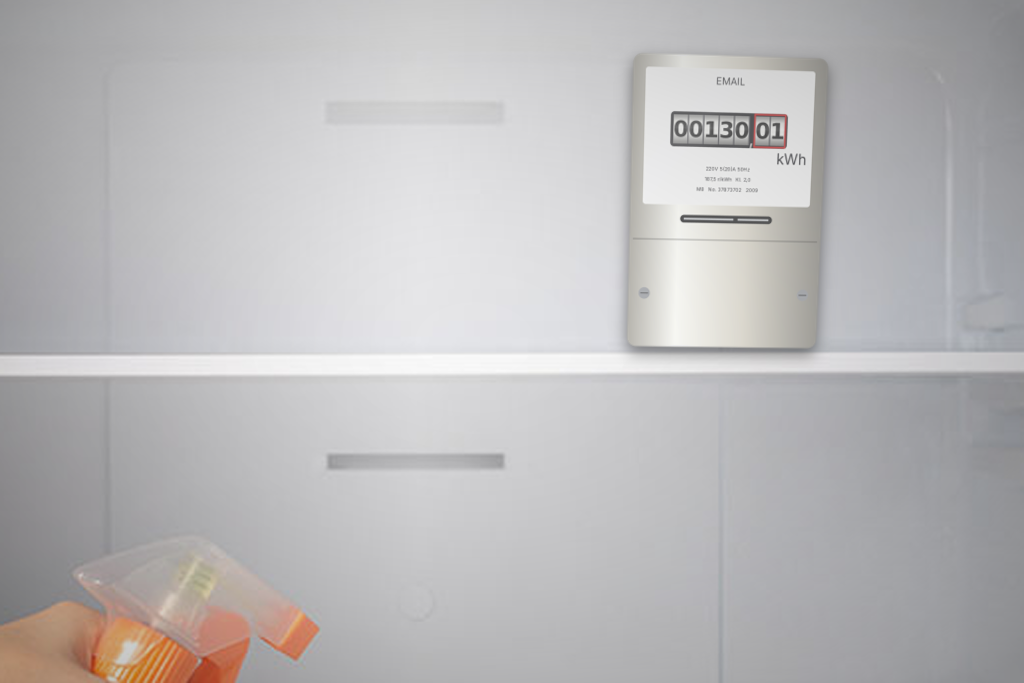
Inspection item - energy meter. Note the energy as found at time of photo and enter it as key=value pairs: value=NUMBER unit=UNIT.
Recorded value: value=130.01 unit=kWh
